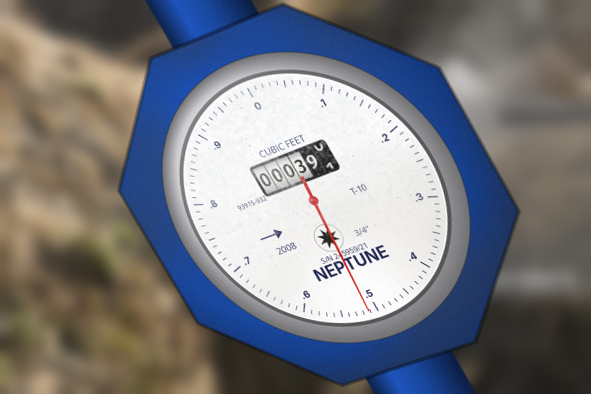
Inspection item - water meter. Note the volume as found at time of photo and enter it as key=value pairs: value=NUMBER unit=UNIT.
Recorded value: value=390.51 unit=ft³
